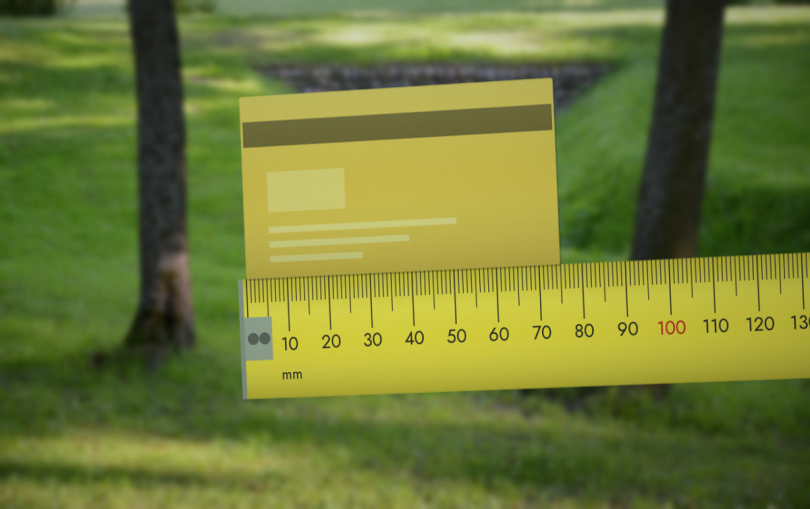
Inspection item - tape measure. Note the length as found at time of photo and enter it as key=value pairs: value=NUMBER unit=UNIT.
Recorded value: value=75 unit=mm
